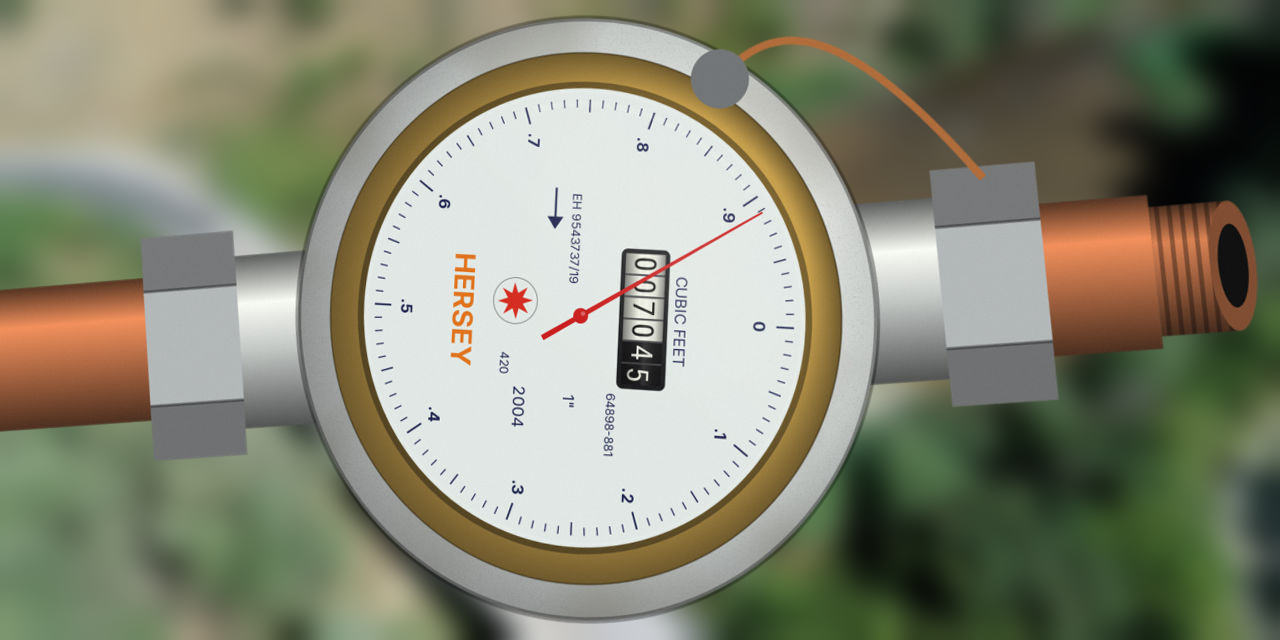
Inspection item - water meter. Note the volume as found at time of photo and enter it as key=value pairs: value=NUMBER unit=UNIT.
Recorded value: value=7044.91 unit=ft³
